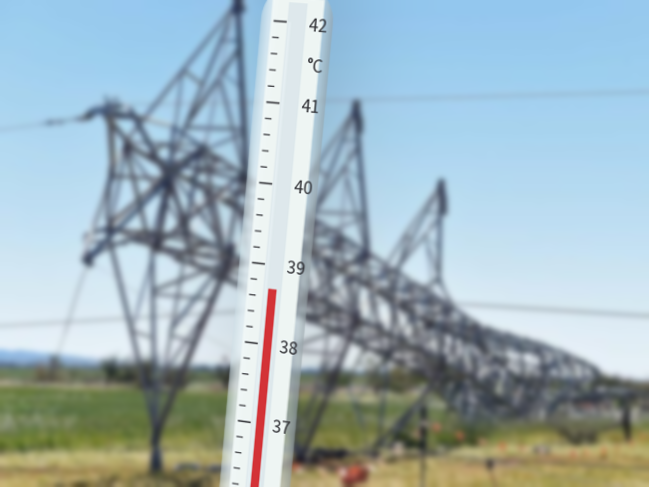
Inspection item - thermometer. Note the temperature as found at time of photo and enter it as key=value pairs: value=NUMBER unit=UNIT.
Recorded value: value=38.7 unit=°C
